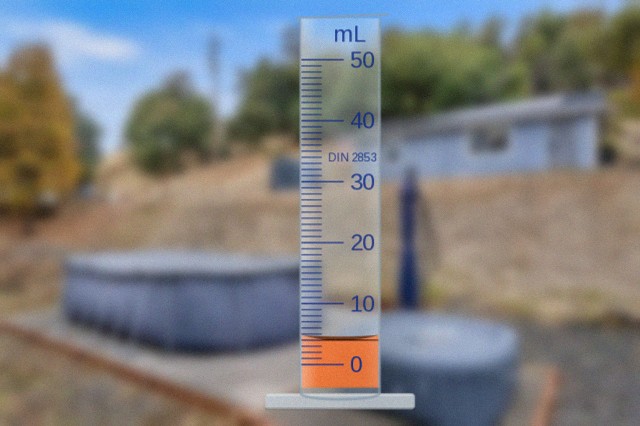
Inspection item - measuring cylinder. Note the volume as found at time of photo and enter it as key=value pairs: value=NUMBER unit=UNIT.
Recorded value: value=4 unit=mL
